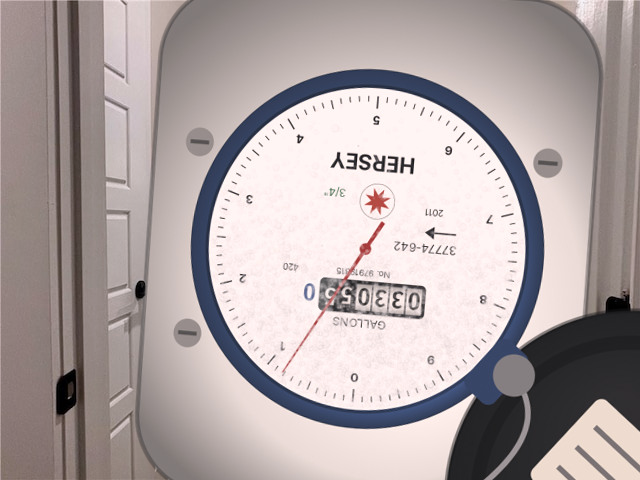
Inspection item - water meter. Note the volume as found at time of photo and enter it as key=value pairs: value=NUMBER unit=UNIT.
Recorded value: value=330550.8 unit=gal
